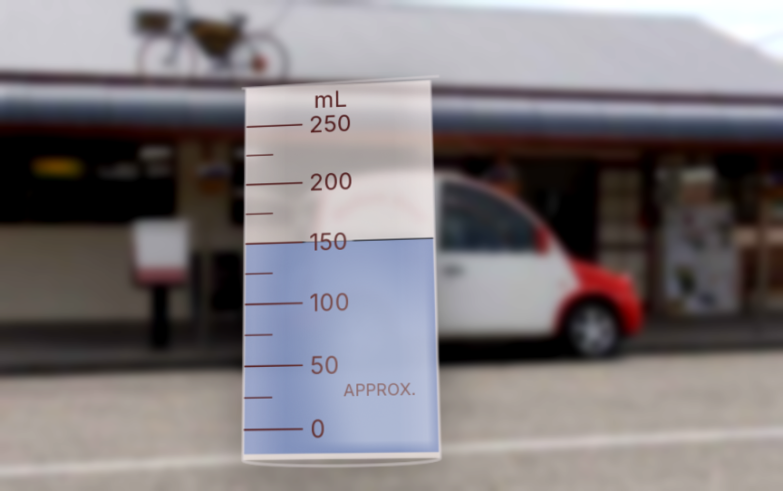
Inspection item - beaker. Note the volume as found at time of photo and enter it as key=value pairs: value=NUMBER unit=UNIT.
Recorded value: value=150 unit=mL
